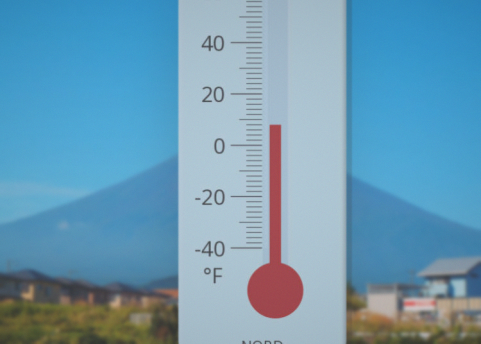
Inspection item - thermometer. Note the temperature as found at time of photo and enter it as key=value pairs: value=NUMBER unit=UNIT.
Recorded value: value=8 unit=°F
